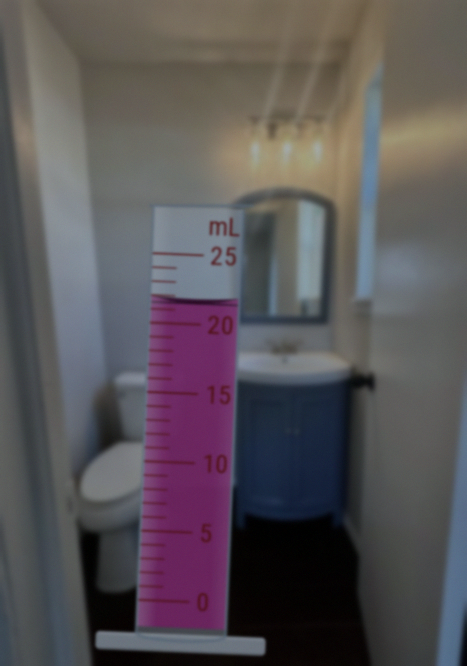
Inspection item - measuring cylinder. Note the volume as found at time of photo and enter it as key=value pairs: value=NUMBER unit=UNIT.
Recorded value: value=21.5 unit=mL
